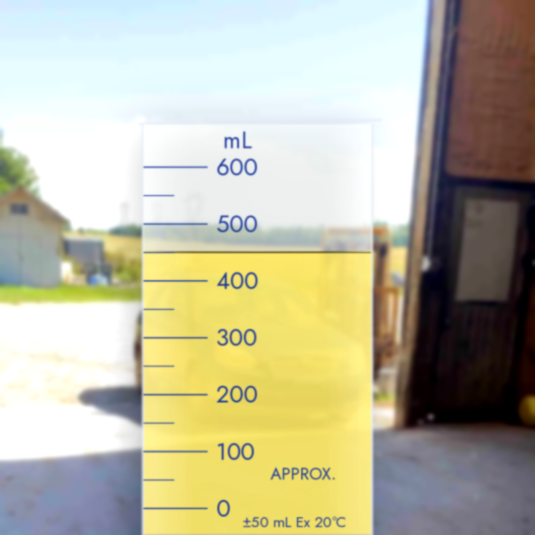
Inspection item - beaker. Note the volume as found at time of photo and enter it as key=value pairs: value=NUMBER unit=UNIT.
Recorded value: value=450 unit=mL
